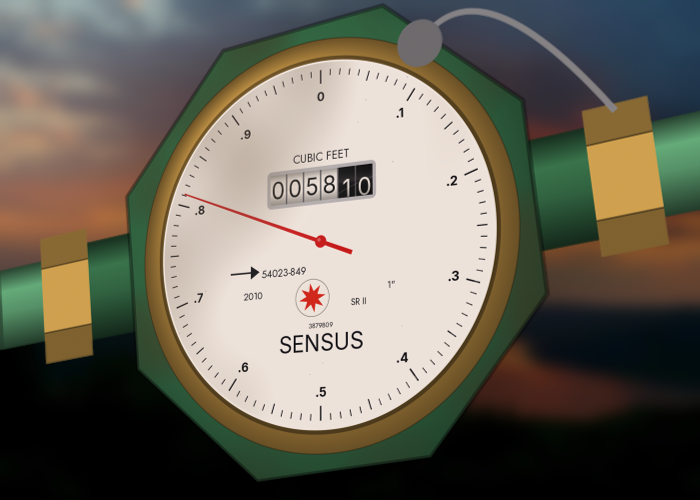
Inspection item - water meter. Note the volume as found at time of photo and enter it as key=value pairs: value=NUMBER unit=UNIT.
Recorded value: value=5809.81 unit=ft³
